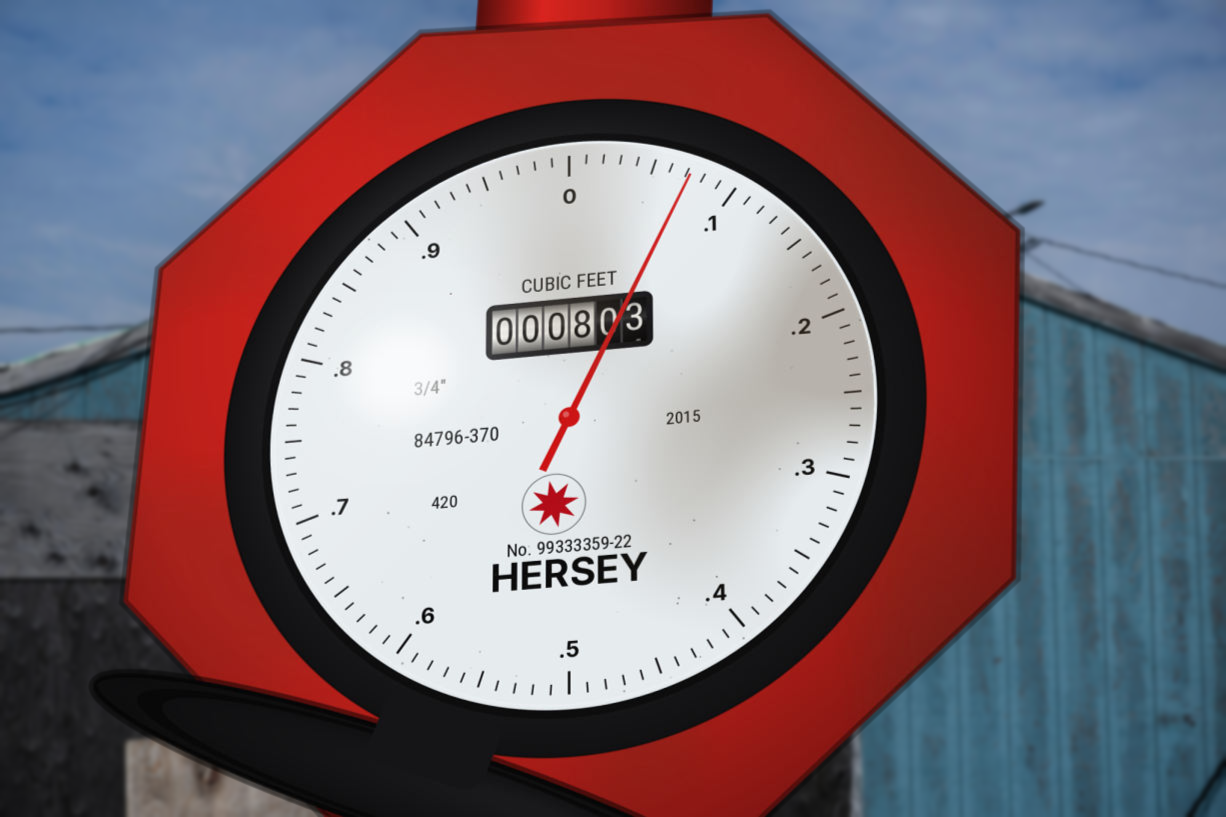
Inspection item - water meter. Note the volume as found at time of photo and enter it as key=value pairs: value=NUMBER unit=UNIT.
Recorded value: value=803.07 unit=ft³
